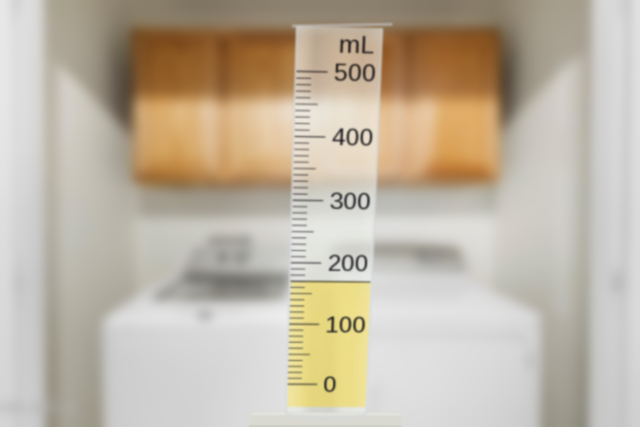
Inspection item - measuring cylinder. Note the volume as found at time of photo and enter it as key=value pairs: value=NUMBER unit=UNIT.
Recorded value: value=170 unit=mL
